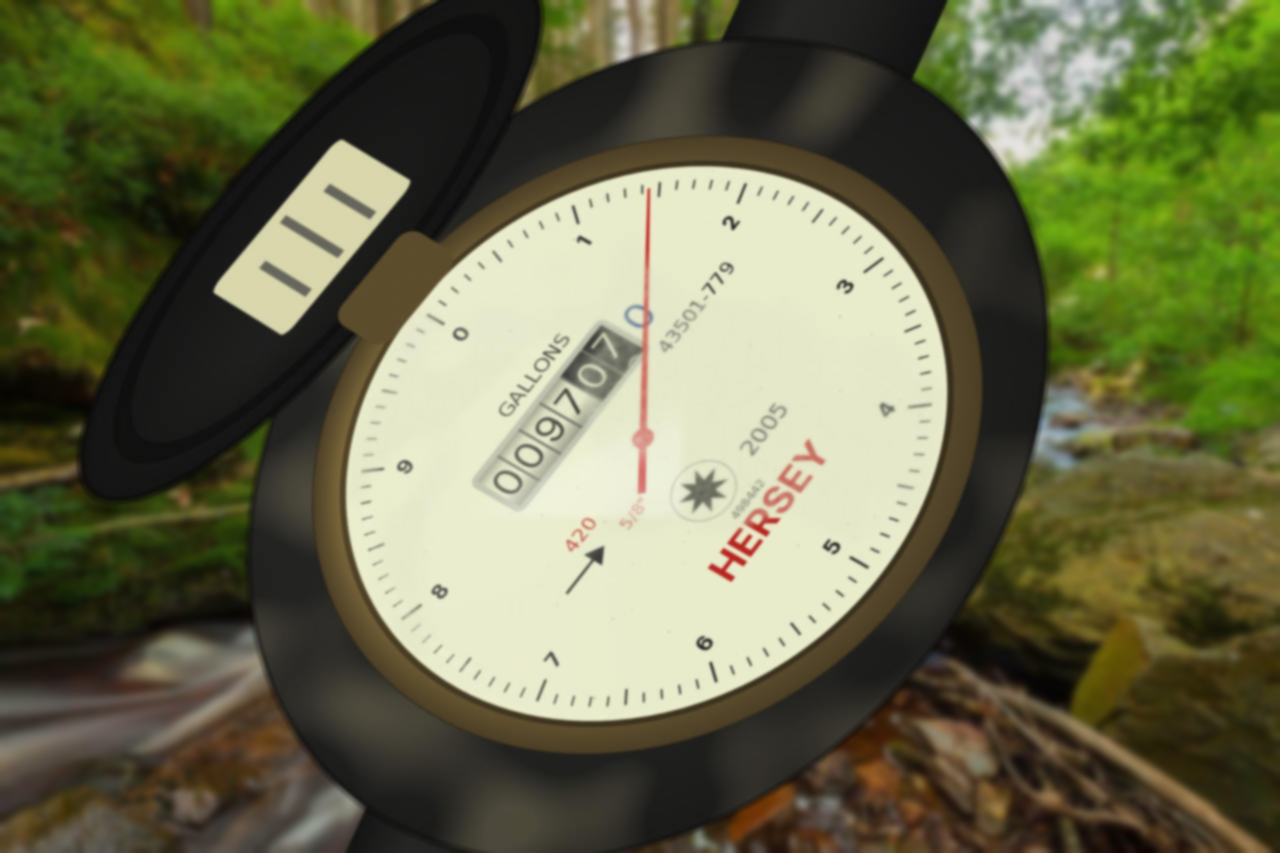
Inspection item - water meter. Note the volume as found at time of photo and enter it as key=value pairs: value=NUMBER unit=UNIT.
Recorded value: value=97071.4 unit=gal
